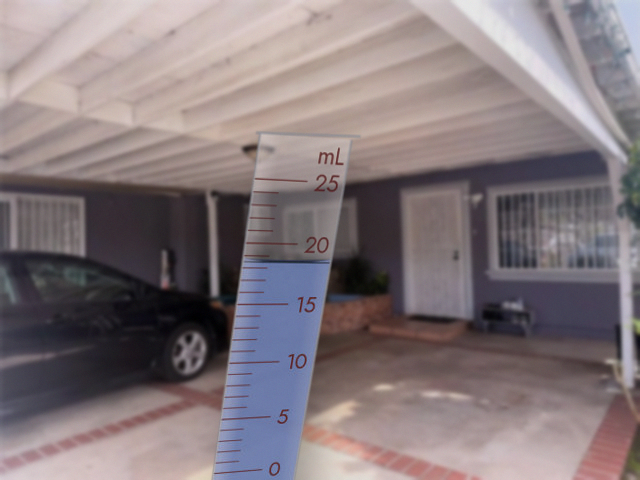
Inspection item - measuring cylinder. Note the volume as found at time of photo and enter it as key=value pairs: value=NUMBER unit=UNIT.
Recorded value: value=18.5 unit=mL
